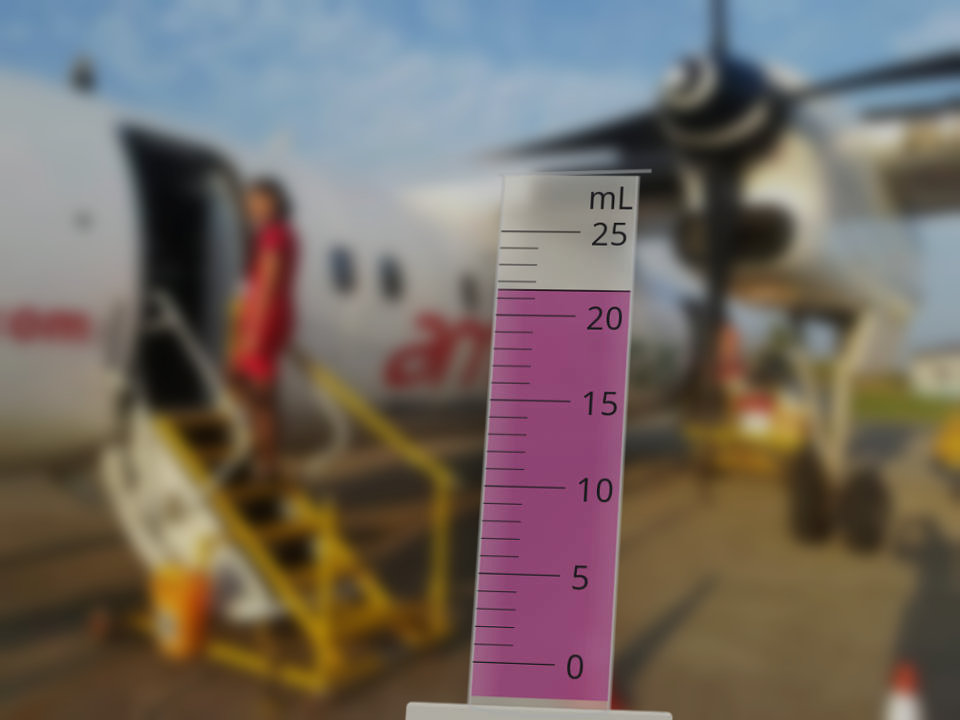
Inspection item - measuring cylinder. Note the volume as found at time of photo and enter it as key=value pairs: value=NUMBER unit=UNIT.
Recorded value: value=21.5 unit=mL
